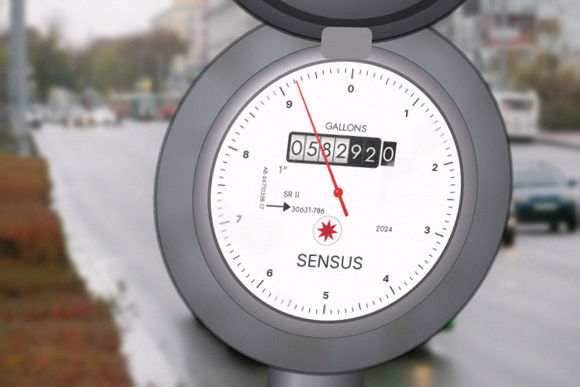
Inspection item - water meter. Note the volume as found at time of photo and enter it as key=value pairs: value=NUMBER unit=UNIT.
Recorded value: value=582919.2 unit=gal
